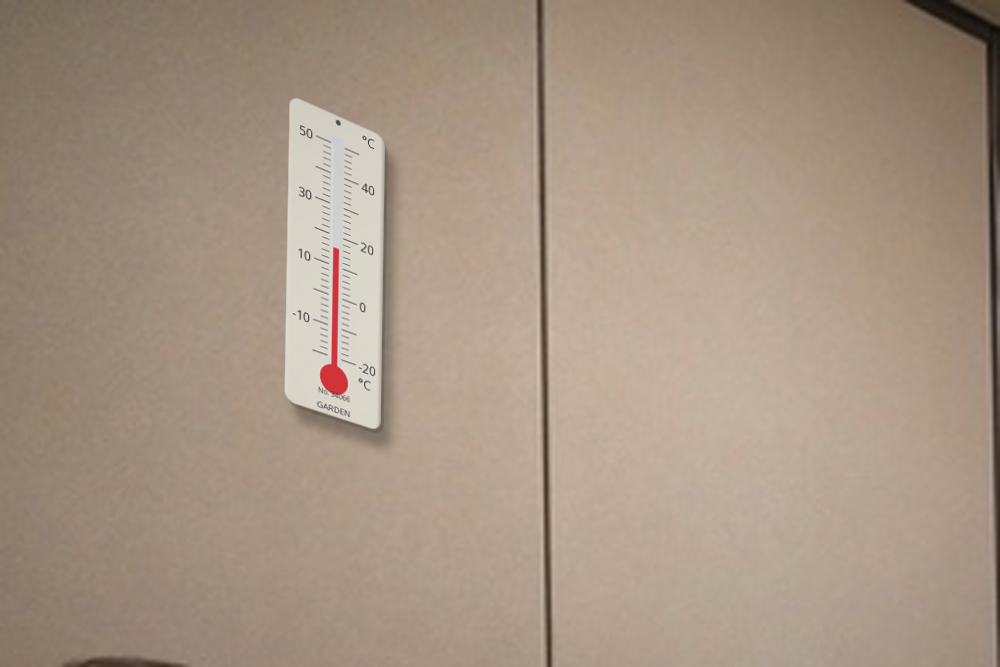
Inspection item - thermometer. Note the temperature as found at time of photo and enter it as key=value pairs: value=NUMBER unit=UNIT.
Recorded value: value=16 unit=°C
